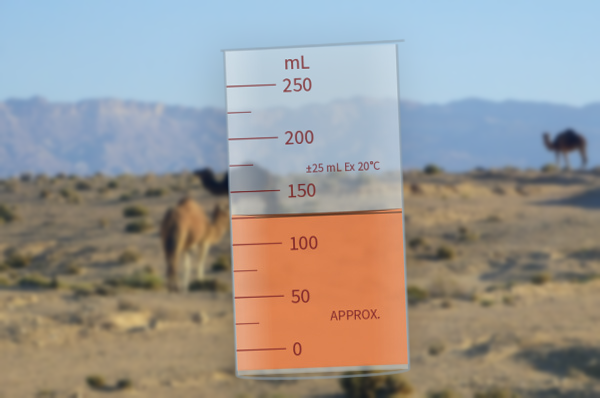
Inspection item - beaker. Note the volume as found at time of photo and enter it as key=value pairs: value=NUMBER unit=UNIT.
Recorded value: value=125 unit=mL
